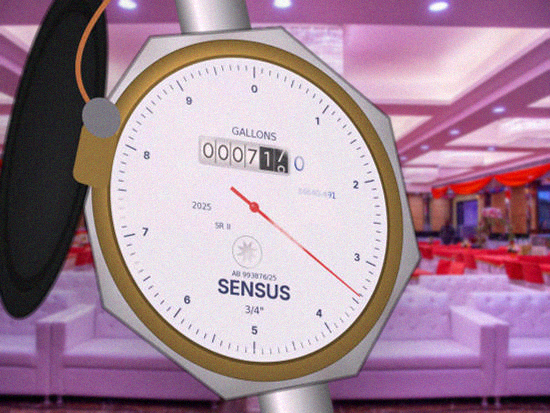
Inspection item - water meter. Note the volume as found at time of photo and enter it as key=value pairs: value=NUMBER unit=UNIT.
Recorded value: value=7173.4 unit=gal
